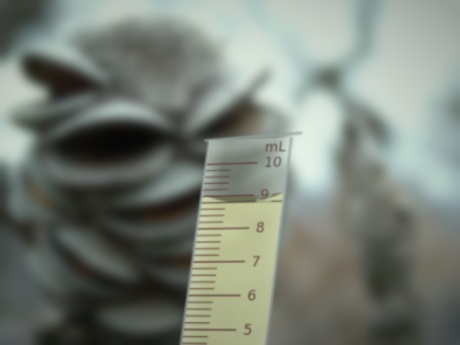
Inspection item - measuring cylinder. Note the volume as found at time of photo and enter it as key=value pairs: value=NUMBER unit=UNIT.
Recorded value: value=8.8 unit=mL
